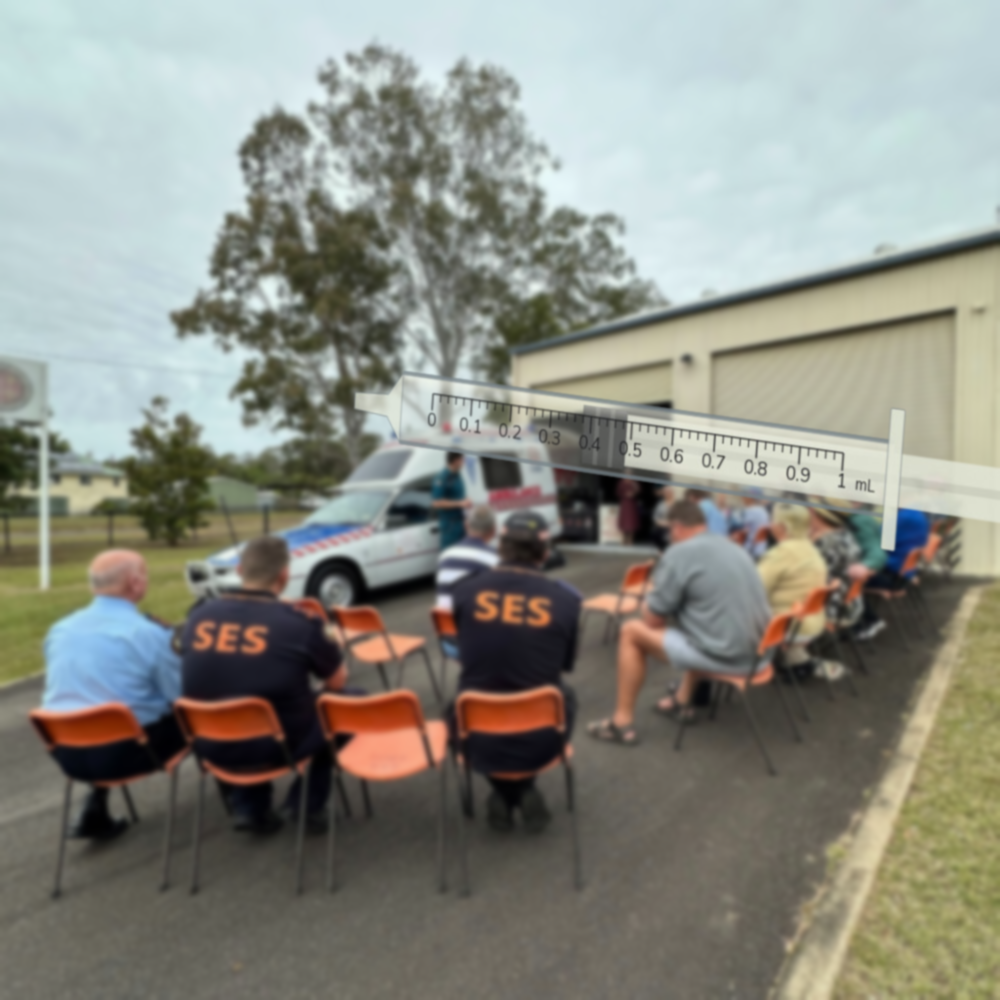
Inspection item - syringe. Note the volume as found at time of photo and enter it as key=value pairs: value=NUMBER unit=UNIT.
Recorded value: value=0.38 unit=mL
